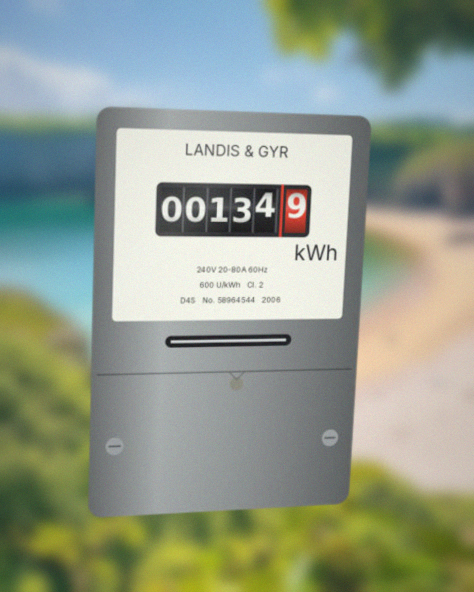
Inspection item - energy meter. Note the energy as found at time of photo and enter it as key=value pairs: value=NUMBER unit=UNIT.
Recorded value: value=134.9 unit=kWh
